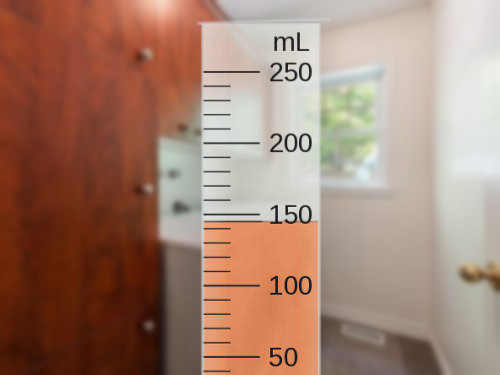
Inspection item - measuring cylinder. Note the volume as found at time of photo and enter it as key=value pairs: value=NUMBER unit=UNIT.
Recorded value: value=145 unit=mL
